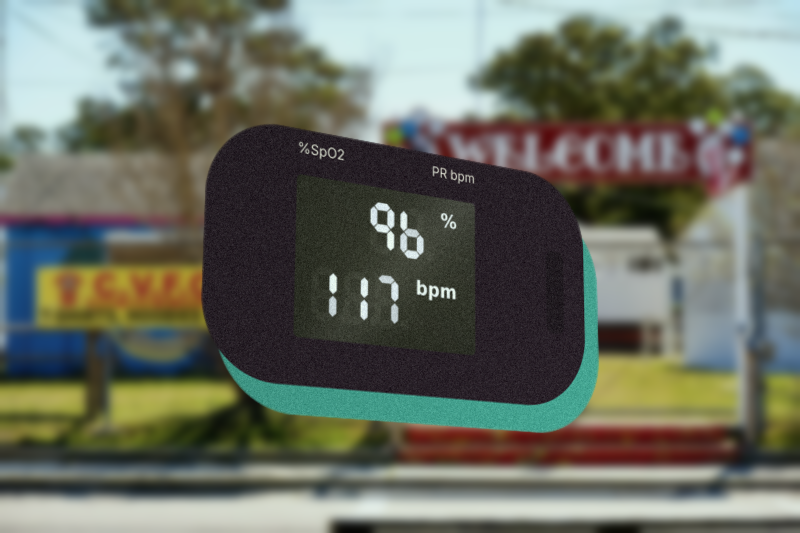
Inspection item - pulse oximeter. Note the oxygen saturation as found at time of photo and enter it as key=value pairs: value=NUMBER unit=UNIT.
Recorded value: value=96 unit=%
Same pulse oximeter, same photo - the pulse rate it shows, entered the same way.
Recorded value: value=117 unit=bpm
